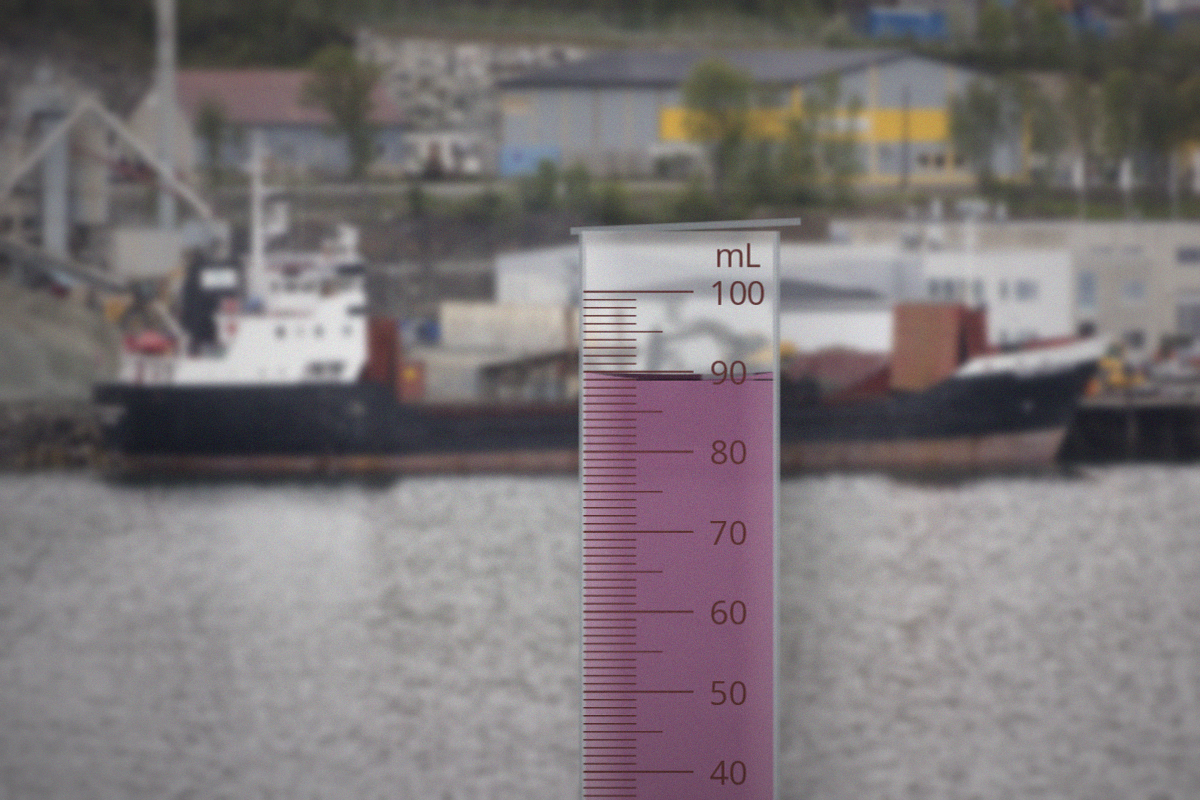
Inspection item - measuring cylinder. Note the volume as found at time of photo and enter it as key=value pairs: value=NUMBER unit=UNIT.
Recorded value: value=89 unit=mL
